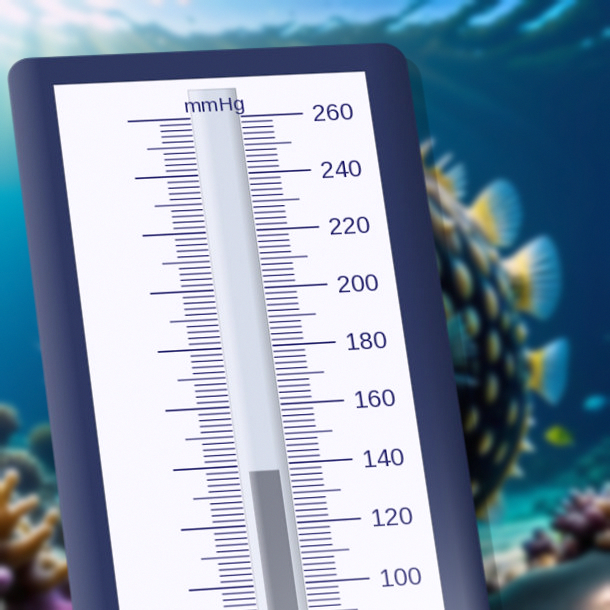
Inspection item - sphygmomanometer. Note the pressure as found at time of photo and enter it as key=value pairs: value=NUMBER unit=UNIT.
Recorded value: value=138 unit=mmHg
